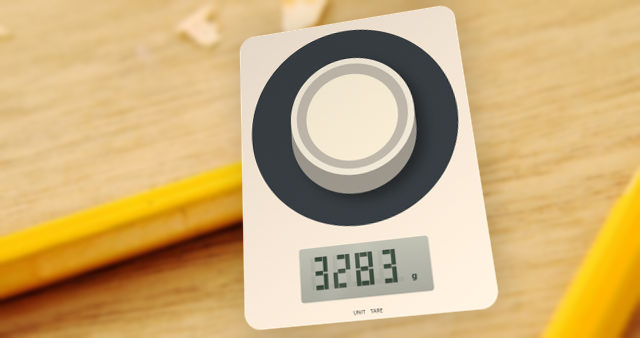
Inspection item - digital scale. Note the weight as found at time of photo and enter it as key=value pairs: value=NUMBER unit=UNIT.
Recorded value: value=3283 unit=g
